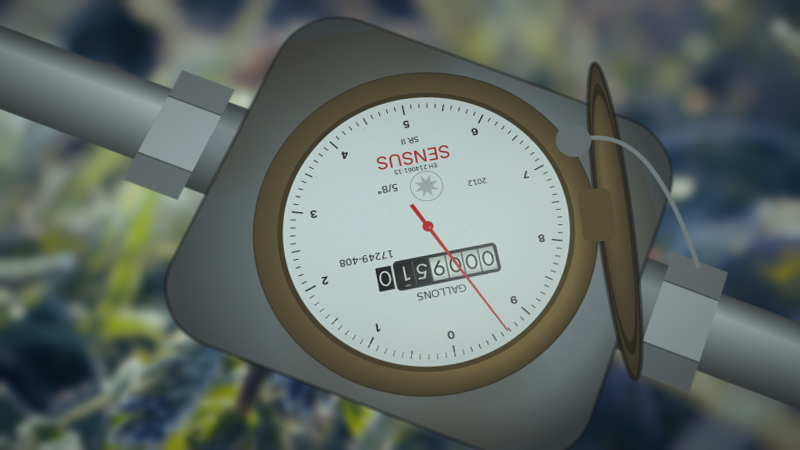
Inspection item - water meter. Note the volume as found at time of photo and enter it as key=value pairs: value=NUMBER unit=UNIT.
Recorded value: value=9509.3 unit=gal
